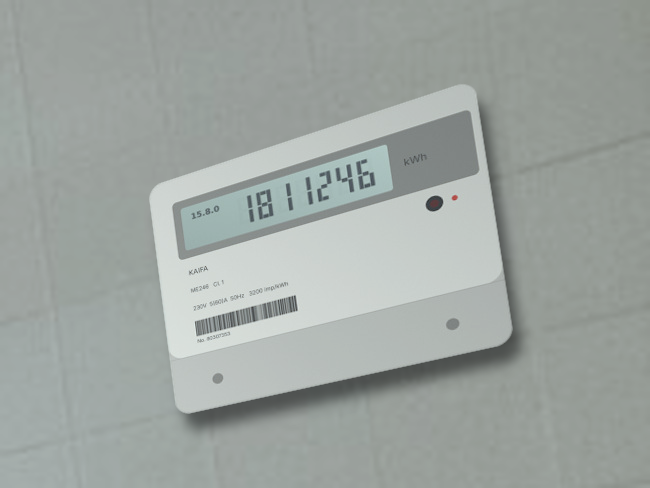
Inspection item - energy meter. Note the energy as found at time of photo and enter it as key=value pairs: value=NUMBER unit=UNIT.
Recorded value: value=1811246 unit=kWh
